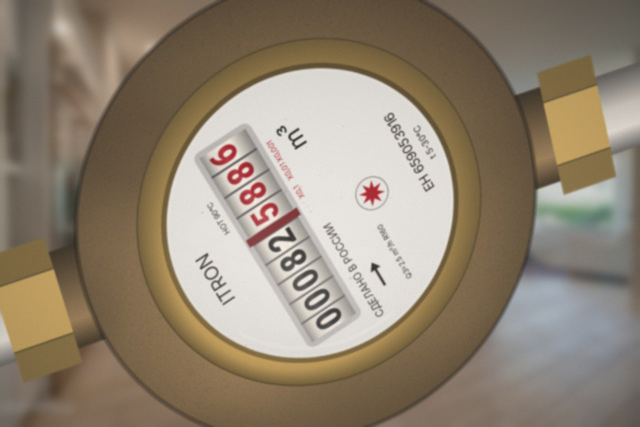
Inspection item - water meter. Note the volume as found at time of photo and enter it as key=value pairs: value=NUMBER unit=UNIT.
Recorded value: value=82.5886 unit=m³
